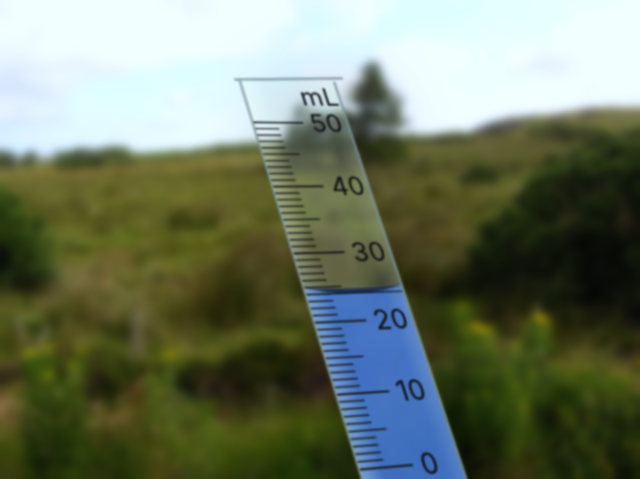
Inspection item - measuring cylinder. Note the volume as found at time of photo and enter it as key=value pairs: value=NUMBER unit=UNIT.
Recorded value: value=24 unit=mL
